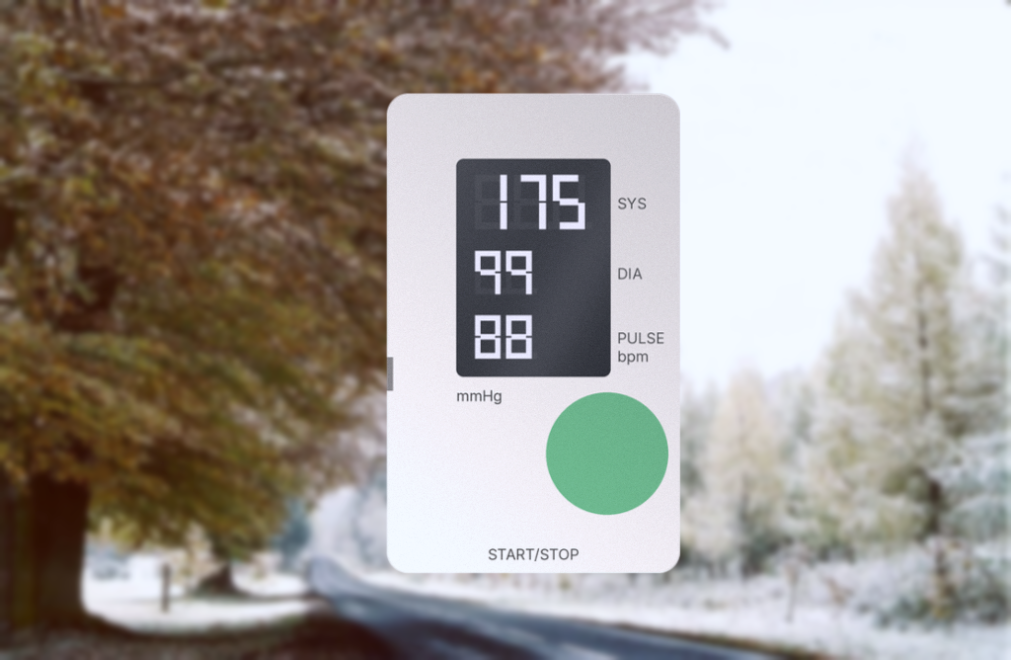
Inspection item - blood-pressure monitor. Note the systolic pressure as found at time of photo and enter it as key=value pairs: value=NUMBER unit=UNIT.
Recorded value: value=175 unit=mmHg
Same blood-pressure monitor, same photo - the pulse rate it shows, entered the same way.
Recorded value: value=88 unit=bpm
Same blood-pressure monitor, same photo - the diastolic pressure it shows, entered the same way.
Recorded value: value=99 unit=mmHg
